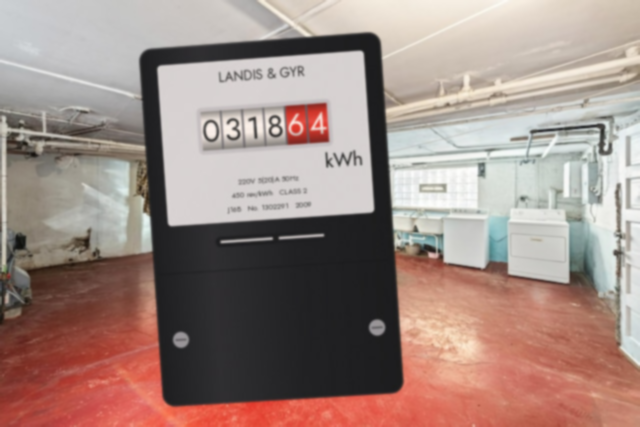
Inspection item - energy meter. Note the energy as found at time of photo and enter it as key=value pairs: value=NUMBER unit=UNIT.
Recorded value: value=318.64 unit=kWh
